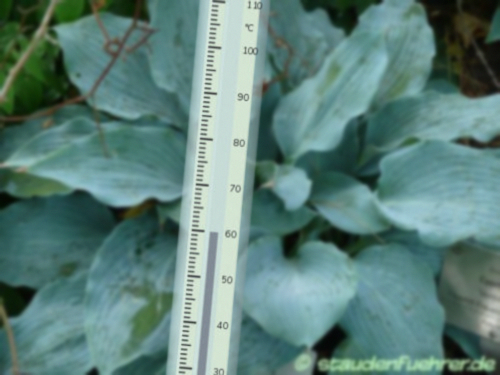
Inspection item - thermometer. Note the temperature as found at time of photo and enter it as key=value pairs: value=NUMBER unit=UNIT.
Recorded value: value=60 unit=°C
